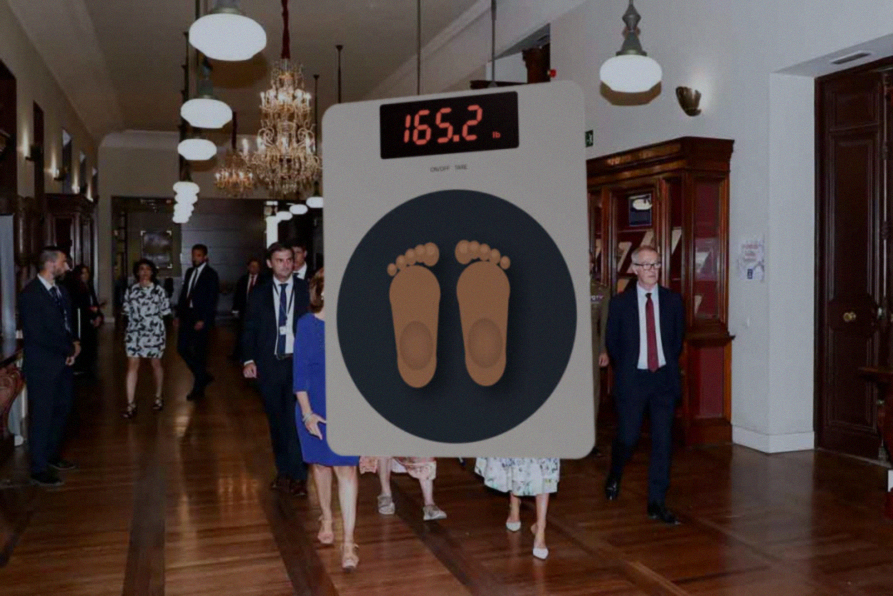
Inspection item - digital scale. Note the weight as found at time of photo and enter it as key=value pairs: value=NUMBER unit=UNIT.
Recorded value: value=165.2 unit=lb
